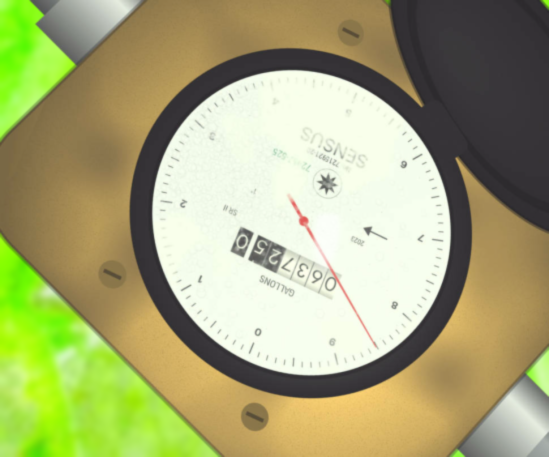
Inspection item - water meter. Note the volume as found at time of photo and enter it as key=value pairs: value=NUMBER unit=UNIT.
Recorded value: value=637248.5 unit=gal
